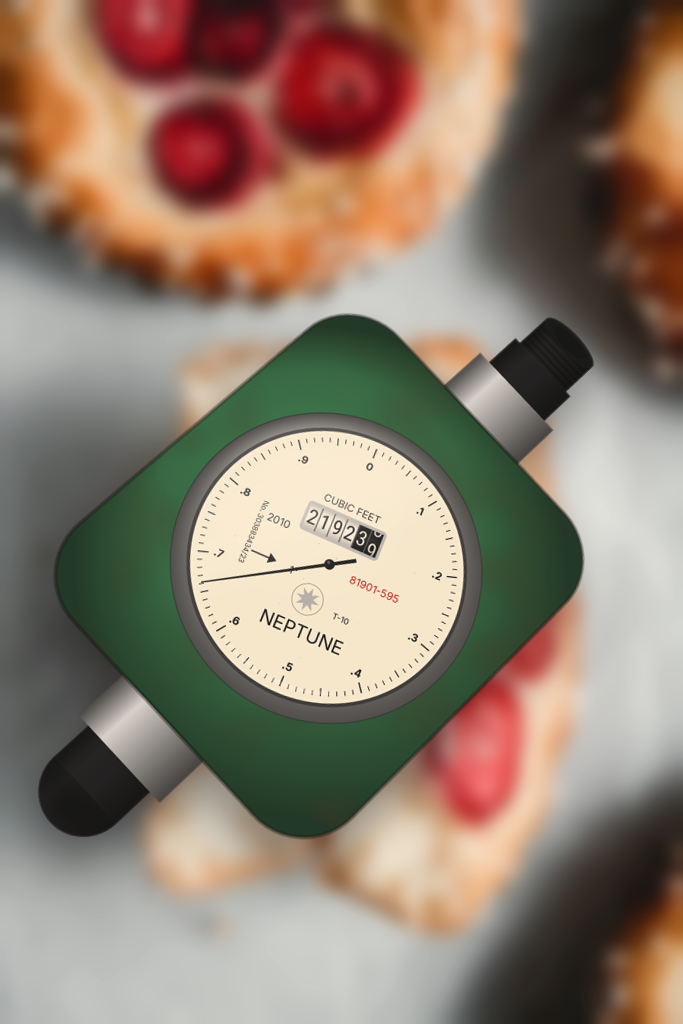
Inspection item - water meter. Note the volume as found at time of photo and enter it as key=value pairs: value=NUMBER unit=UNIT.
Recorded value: value=219238.66 unit=ft³
